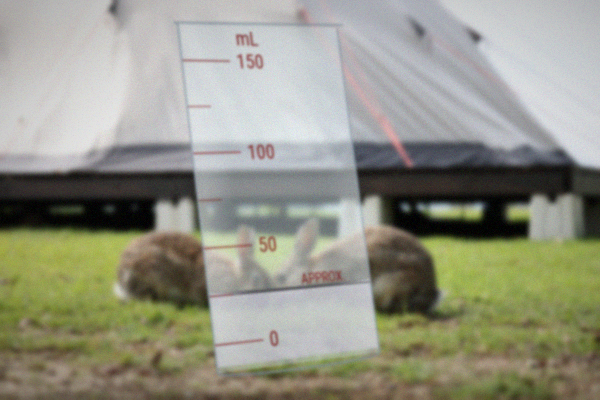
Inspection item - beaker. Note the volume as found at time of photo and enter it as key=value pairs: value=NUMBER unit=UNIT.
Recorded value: value=25 unit=mL
